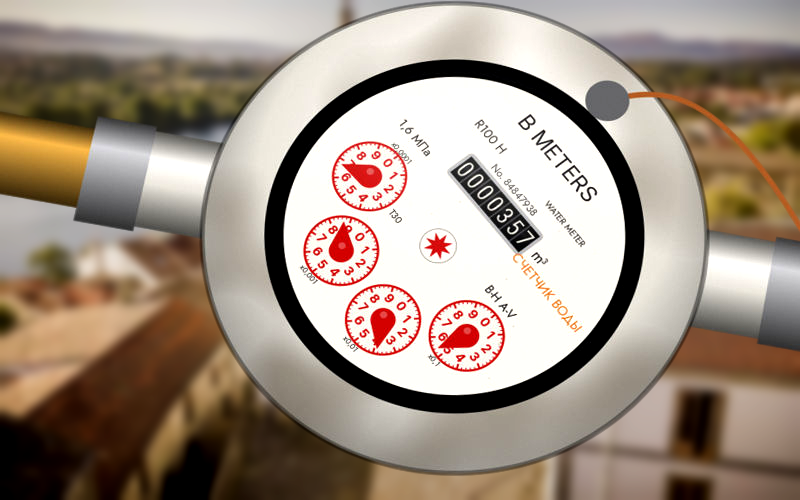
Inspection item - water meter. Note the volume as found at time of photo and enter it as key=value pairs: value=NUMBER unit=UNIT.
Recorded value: value=357.5386 unit=m³
